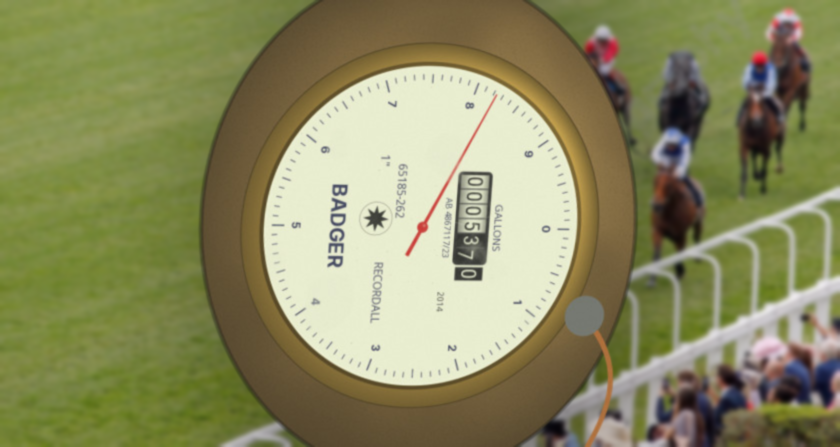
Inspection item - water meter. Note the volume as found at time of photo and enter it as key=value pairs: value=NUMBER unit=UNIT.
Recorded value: value=5368.2 unit=gal
